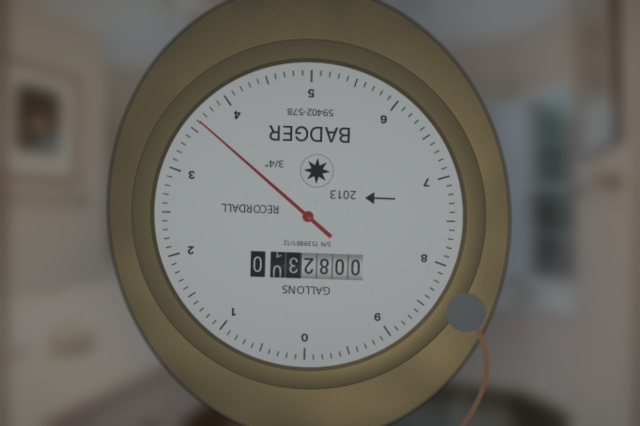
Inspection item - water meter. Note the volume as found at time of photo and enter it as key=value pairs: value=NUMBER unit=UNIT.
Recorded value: value=82303.6 unit=gal
